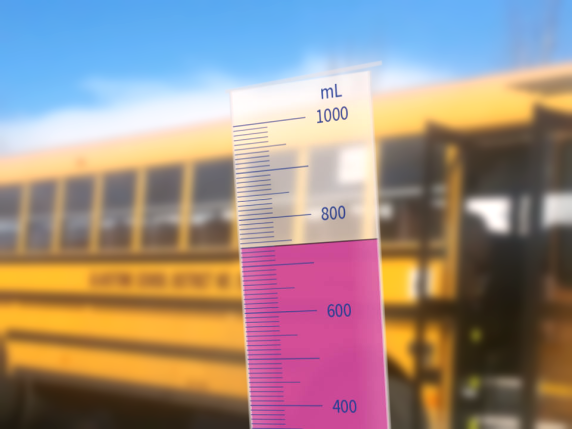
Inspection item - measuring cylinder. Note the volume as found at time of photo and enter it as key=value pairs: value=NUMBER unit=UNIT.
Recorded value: value=740 unit=mL
